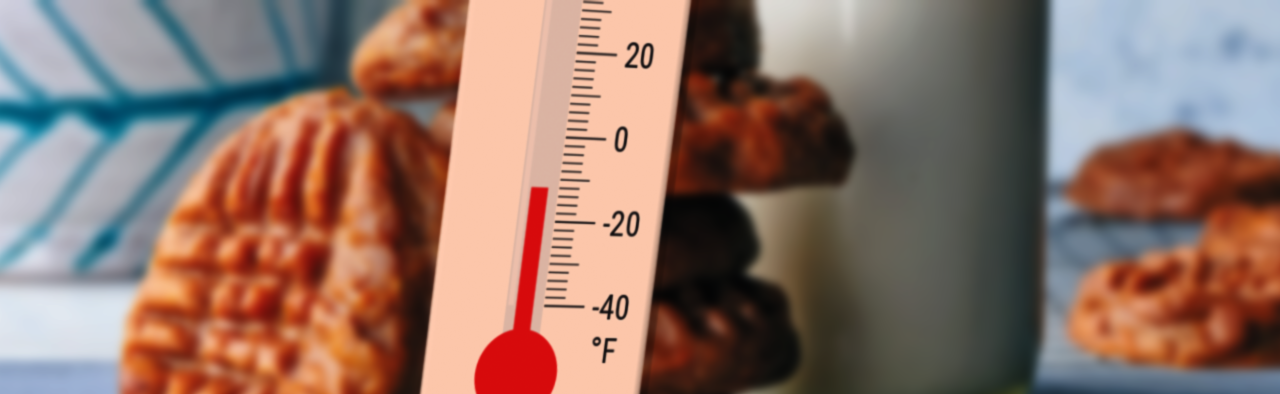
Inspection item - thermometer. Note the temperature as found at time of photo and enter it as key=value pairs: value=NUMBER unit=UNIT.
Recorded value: value=-12 unit=°F
